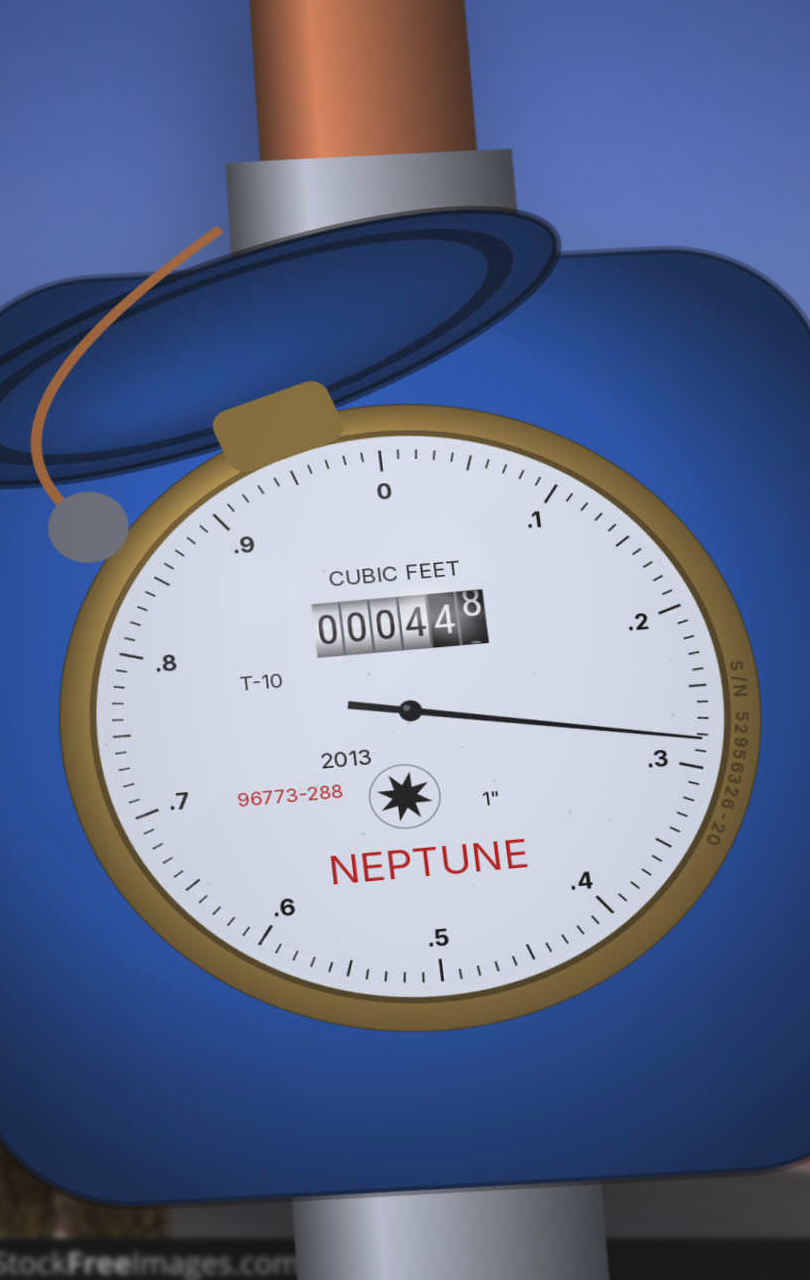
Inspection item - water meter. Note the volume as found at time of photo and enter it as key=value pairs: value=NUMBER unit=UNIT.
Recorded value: value=448.28 unit=ft³
